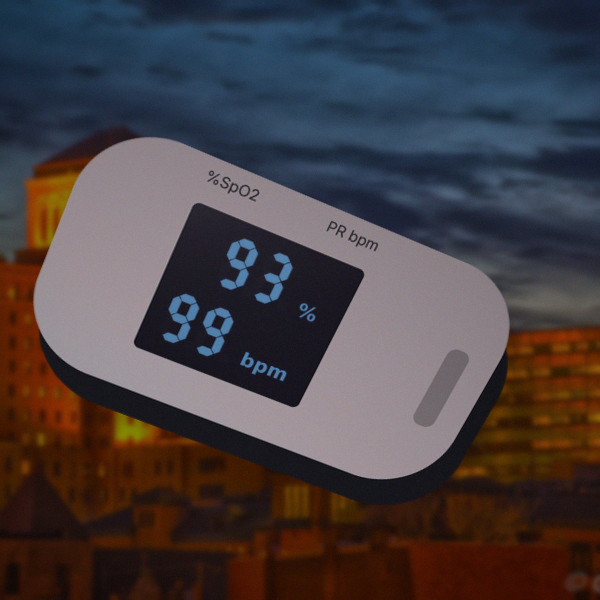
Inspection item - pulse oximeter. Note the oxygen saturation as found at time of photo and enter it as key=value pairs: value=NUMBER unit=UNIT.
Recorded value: value=93 unit=%
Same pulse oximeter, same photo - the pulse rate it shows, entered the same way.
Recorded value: value=99 unit=bpm
